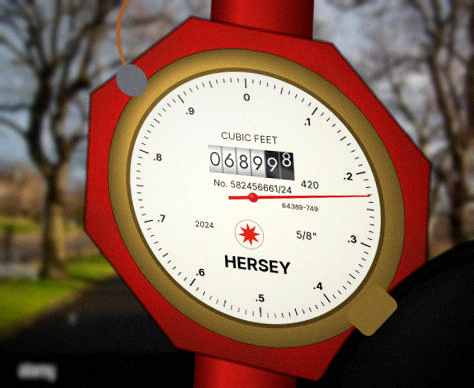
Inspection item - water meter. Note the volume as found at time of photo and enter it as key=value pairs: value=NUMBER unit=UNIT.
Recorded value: value=68998.23 unit=ft³
